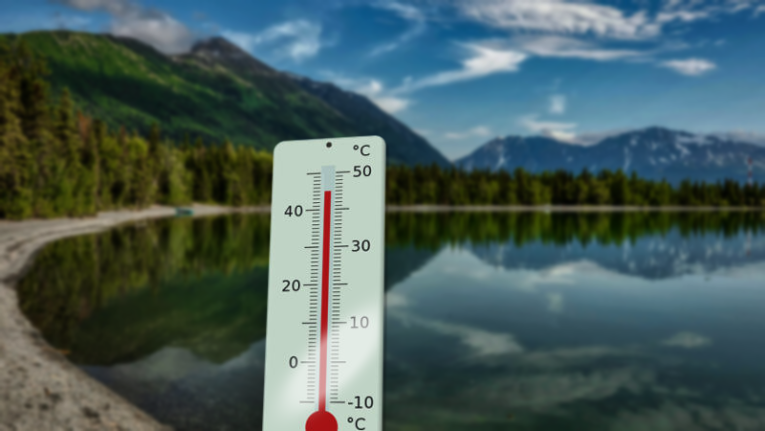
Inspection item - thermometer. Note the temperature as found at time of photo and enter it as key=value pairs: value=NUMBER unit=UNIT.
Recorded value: value=45 unit=°C
